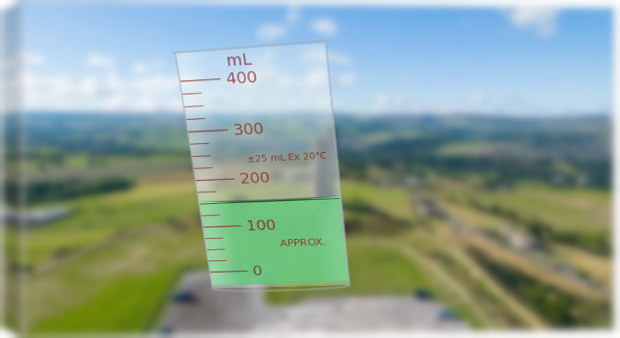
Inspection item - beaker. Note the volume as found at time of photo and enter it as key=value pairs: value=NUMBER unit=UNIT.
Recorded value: value=150 unit=mL
